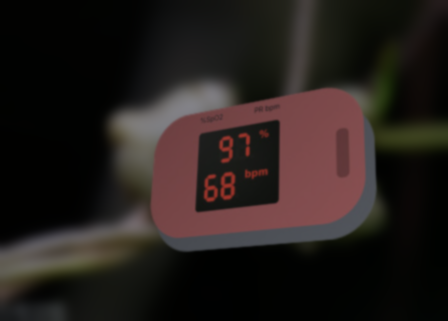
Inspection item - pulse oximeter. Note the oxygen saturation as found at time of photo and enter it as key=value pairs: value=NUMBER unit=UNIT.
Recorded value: value=97 unit=%
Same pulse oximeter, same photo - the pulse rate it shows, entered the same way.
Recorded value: value=68 unit=bpm
